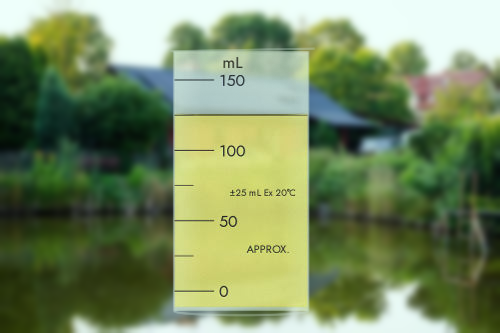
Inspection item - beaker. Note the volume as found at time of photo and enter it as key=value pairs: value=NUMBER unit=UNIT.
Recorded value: value=125 unit=mL
